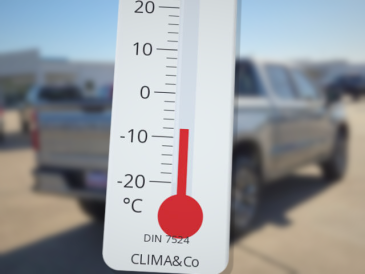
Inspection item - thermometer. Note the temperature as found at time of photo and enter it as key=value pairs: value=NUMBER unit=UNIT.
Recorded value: value=-8 unit=°C
